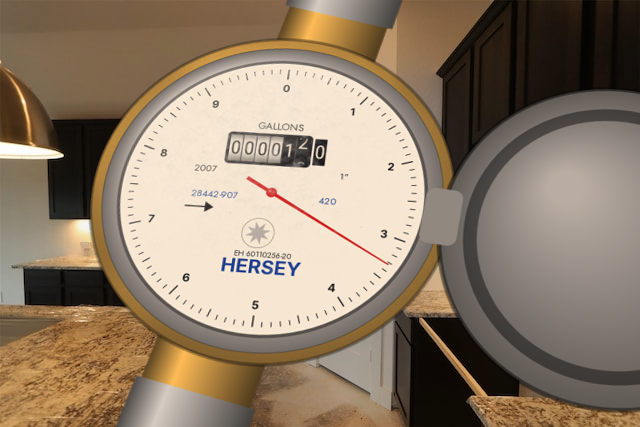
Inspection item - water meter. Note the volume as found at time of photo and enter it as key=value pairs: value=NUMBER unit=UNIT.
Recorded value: value=123.3 unit=gal
